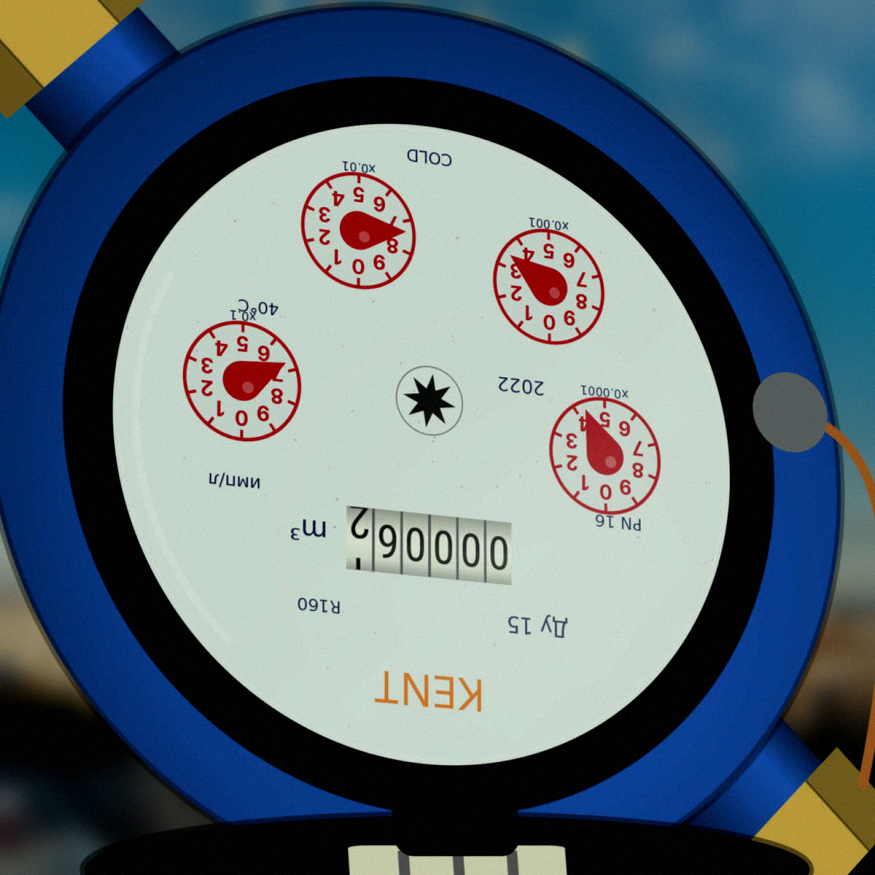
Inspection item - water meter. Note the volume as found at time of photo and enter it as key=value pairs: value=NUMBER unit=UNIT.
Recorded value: value=61.6734 unit=m³
